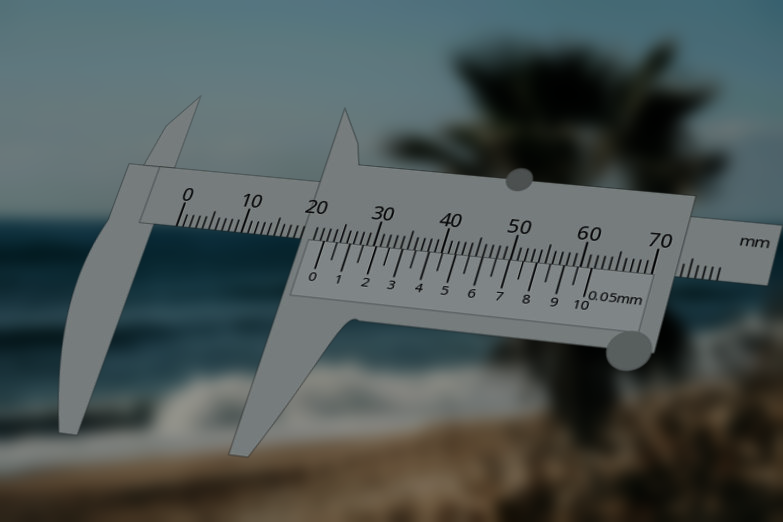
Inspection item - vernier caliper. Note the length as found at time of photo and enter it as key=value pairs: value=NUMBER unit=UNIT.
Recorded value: value=22.6 unit=mm
